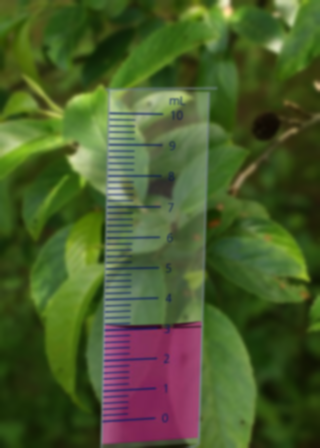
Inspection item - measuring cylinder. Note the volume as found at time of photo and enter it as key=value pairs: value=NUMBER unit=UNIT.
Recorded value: value=3 unit=mL
